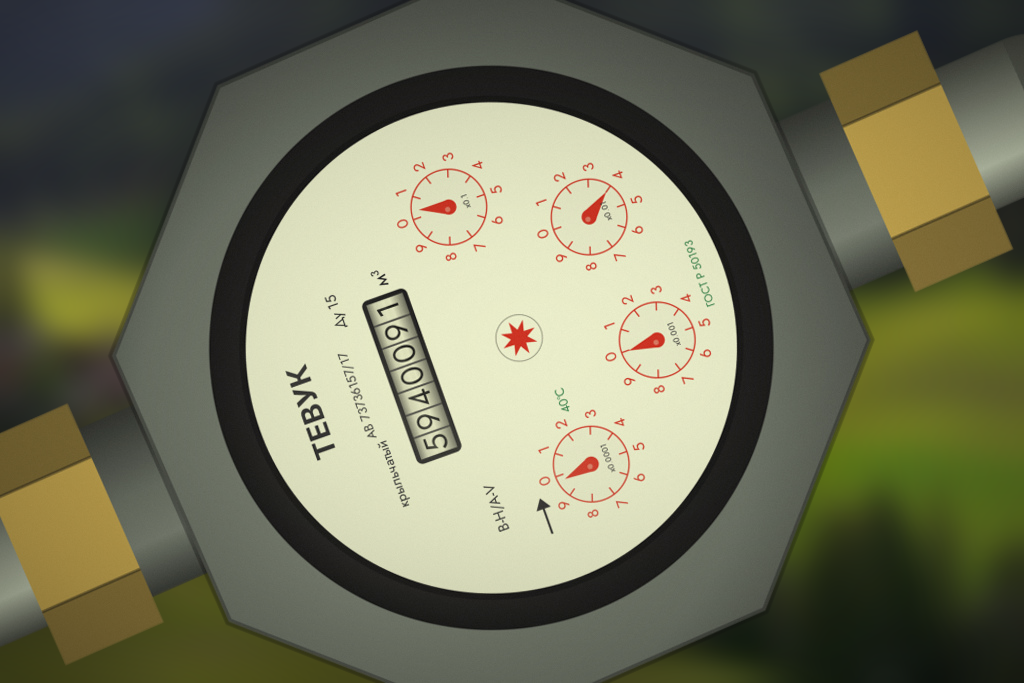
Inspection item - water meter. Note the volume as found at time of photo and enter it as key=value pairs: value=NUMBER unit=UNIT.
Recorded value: value=5940091.0399 unit=m³
